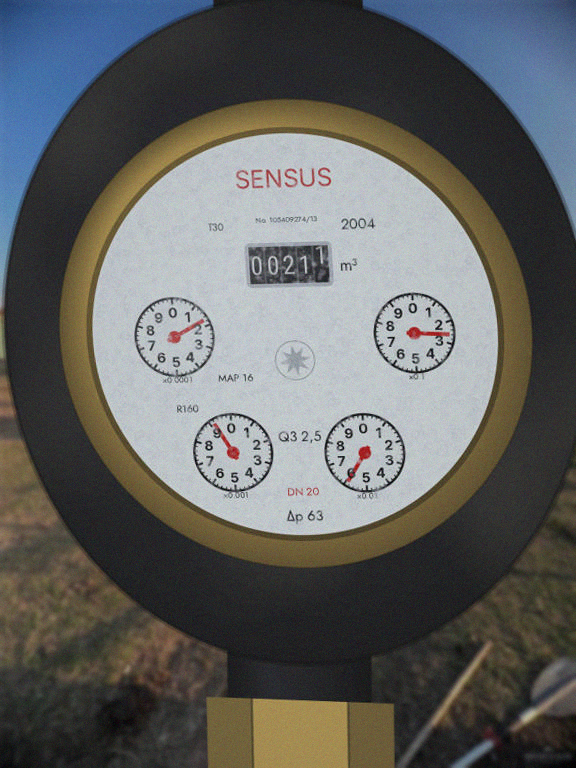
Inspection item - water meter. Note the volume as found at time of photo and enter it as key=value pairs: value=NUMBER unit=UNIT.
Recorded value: value=211.2591 unit=m³
